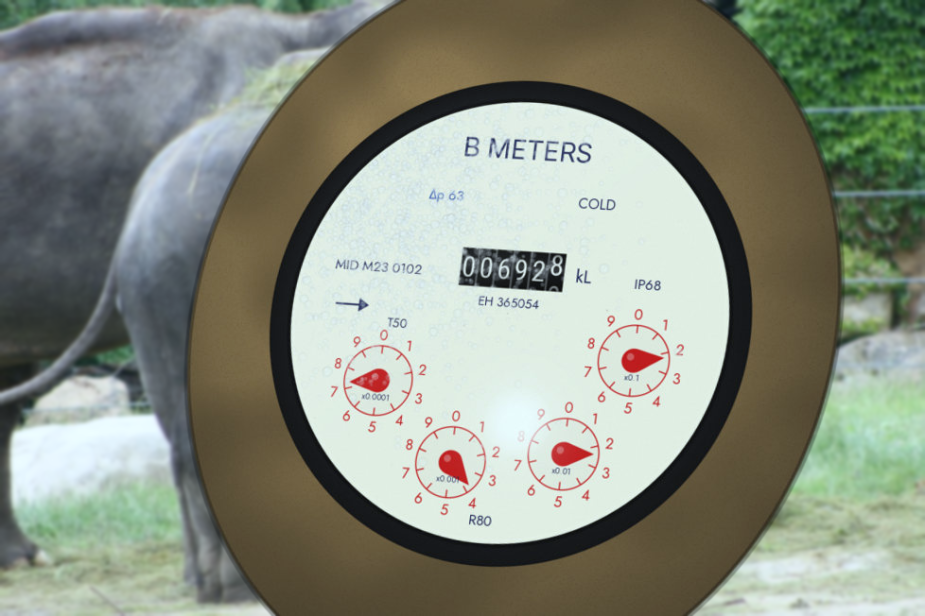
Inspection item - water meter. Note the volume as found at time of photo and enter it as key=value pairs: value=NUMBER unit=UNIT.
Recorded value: value=6928.2237 unit=kL
